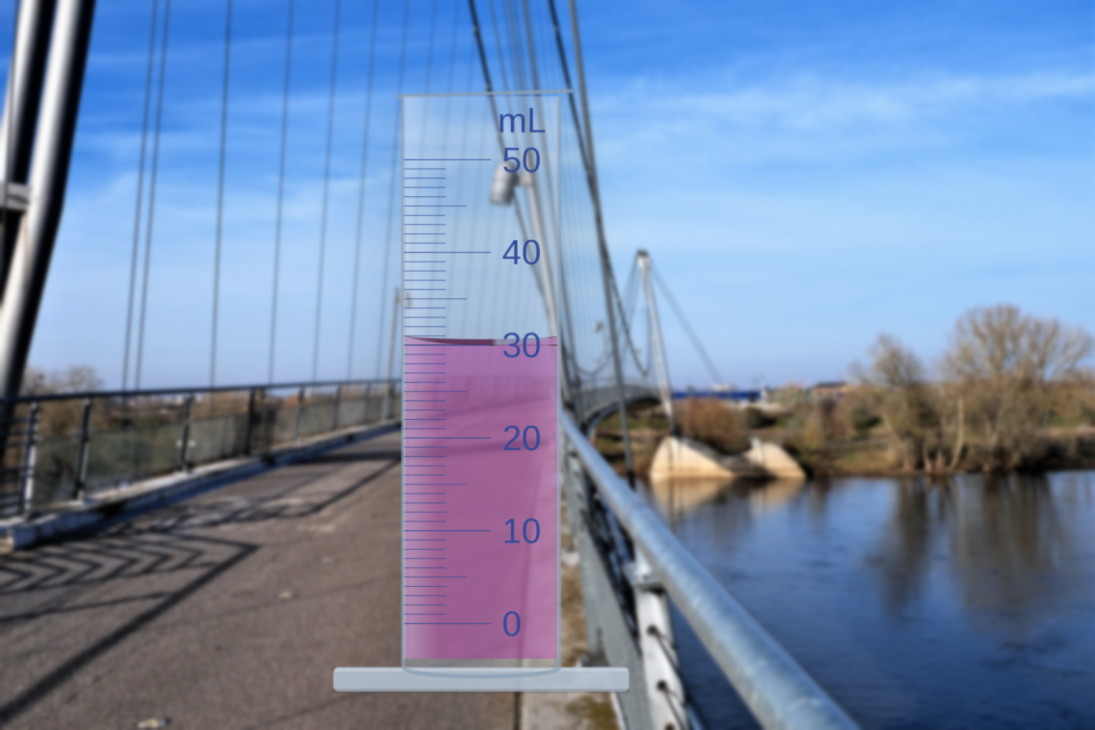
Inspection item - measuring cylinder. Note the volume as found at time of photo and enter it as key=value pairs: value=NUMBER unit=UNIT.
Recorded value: value=30 unit=mL
